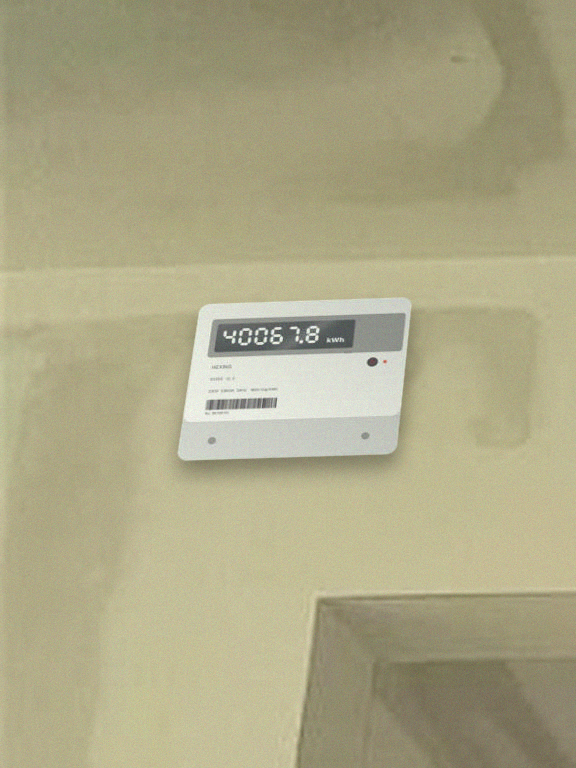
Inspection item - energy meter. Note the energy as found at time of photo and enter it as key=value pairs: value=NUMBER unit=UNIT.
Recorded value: value=40067.8 unit=kWh
